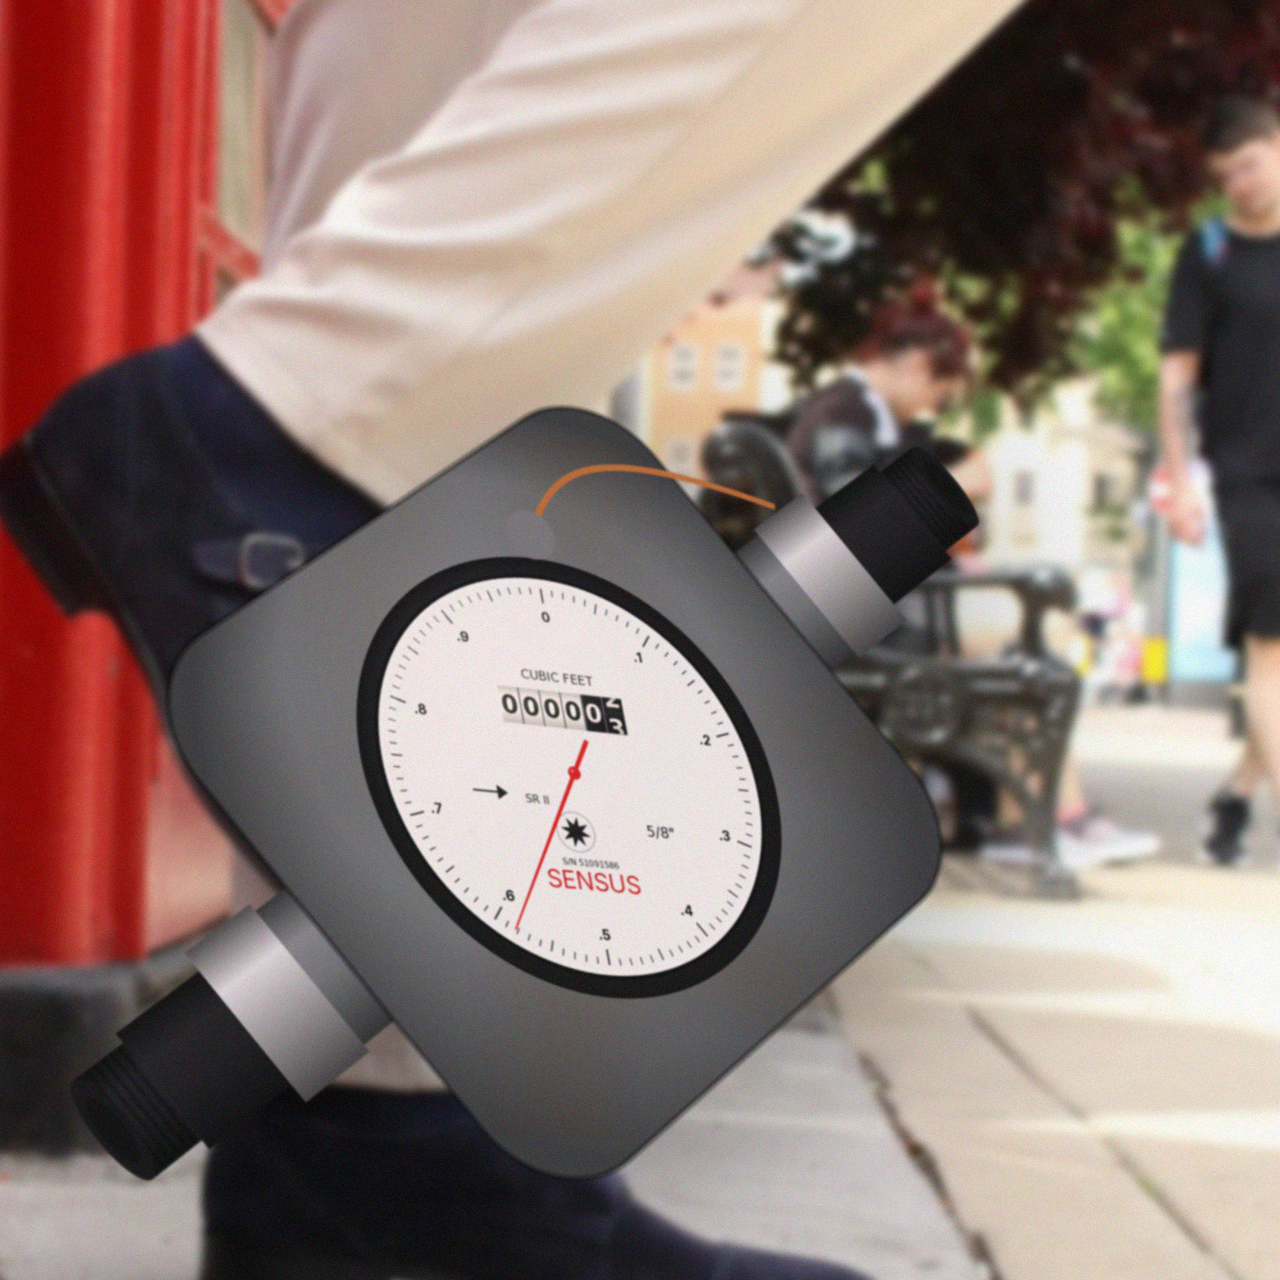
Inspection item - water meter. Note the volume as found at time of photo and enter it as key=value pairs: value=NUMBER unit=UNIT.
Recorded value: value=2.58 unit=ft³
